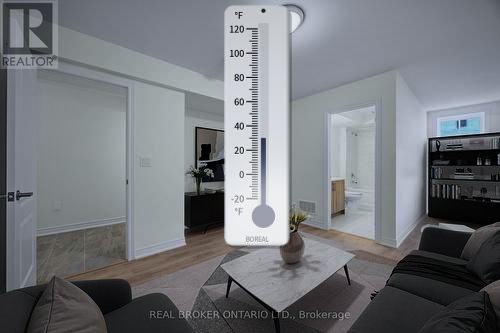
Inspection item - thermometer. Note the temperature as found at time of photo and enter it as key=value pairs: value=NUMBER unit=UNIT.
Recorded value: value=30 unit=°F
